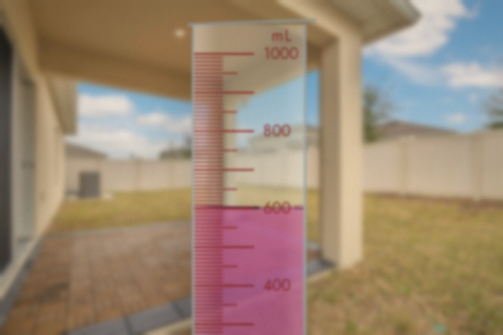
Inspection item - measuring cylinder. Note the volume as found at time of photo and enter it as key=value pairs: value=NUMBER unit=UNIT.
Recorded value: value=600 unit=mL
